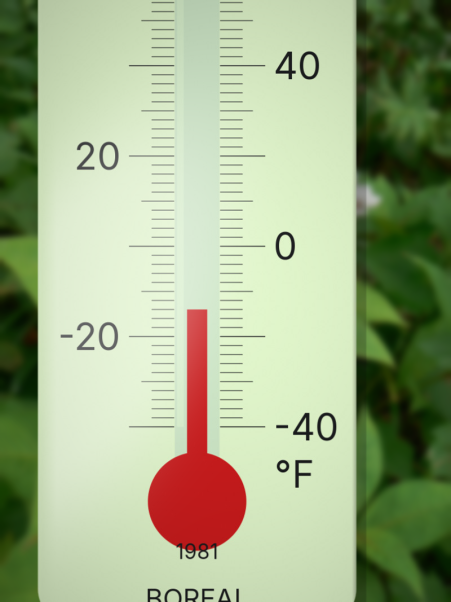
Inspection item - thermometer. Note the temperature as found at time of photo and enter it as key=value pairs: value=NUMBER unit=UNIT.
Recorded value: value=-14 unit=°F
